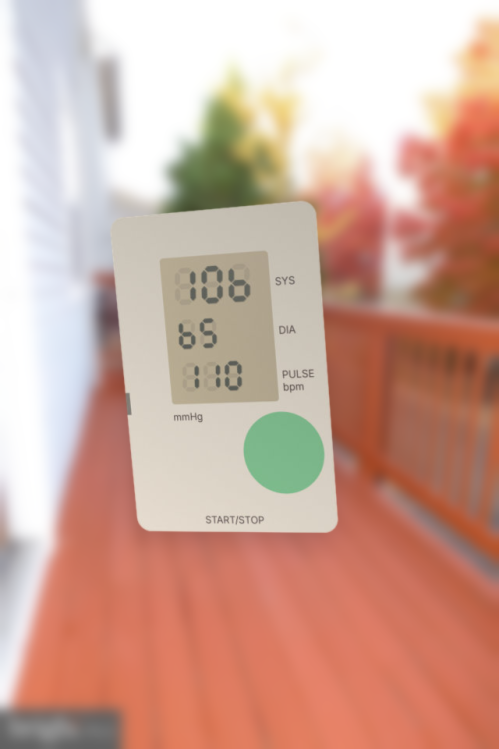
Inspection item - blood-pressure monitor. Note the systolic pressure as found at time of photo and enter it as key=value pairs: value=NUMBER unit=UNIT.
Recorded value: value=106 unit=mmHg
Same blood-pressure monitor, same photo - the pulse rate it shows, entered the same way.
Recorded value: value=110 unit=bpm
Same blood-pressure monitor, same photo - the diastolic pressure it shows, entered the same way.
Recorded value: value=65 unit=mmHg
